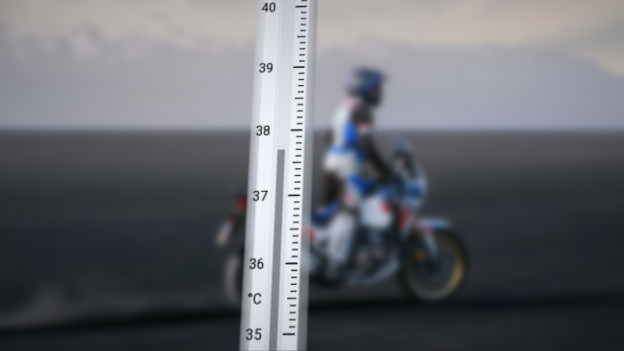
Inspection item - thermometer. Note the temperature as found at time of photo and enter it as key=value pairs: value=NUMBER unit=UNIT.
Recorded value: value=37.7 unit=°C
